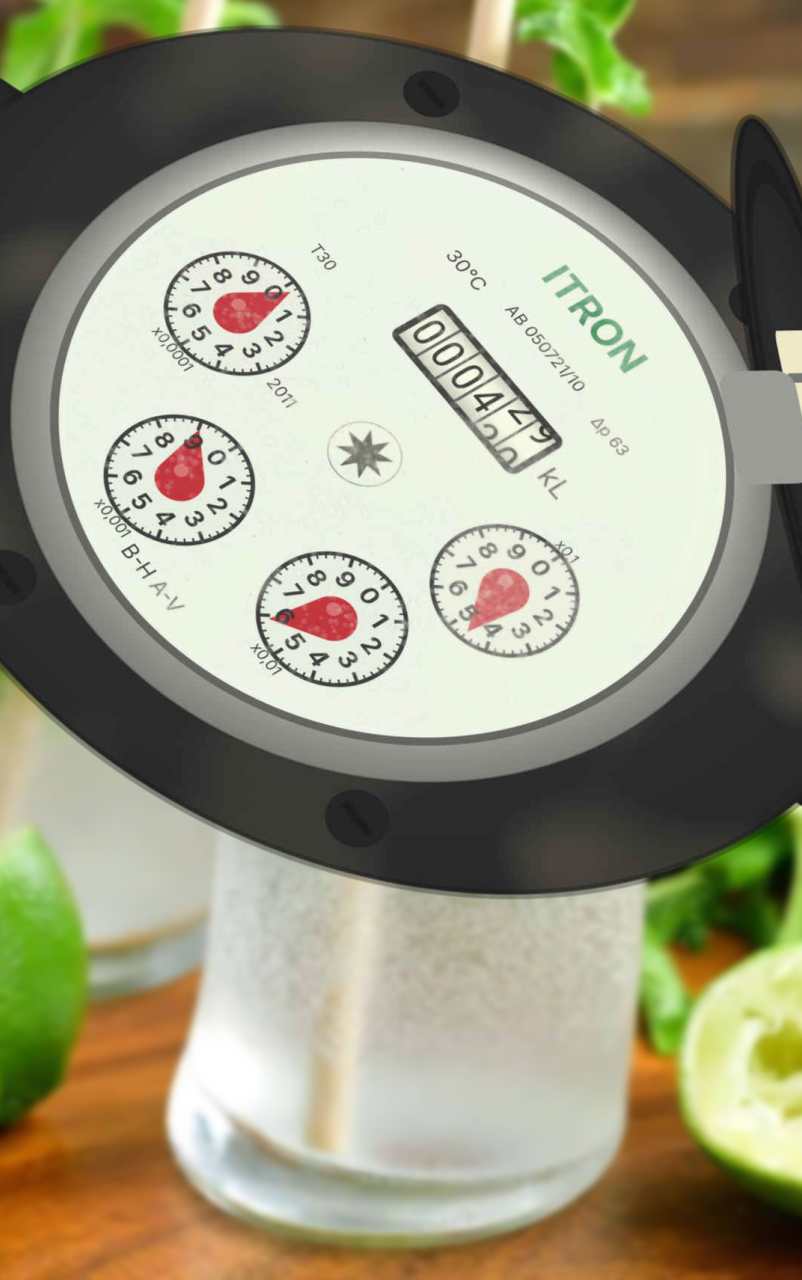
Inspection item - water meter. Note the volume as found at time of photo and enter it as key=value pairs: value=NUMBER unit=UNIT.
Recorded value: value=429.4590 unit=kL
